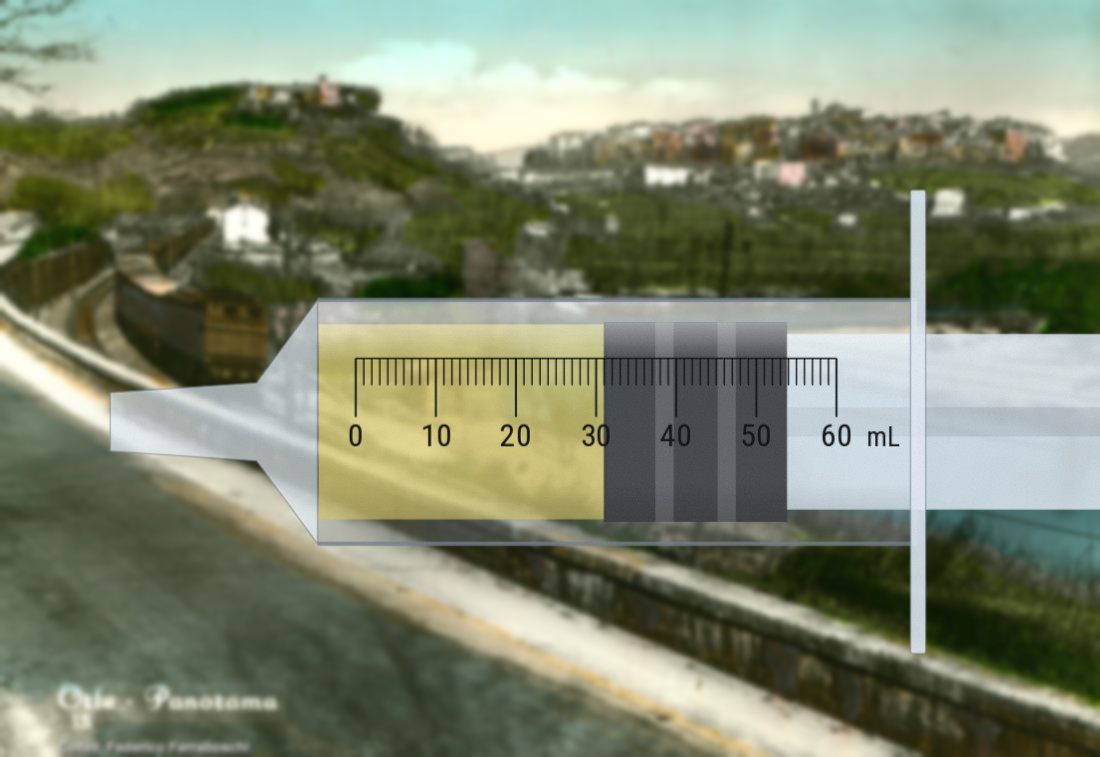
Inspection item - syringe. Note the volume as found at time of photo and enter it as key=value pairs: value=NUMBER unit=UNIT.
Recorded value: value=31 unit=mL
